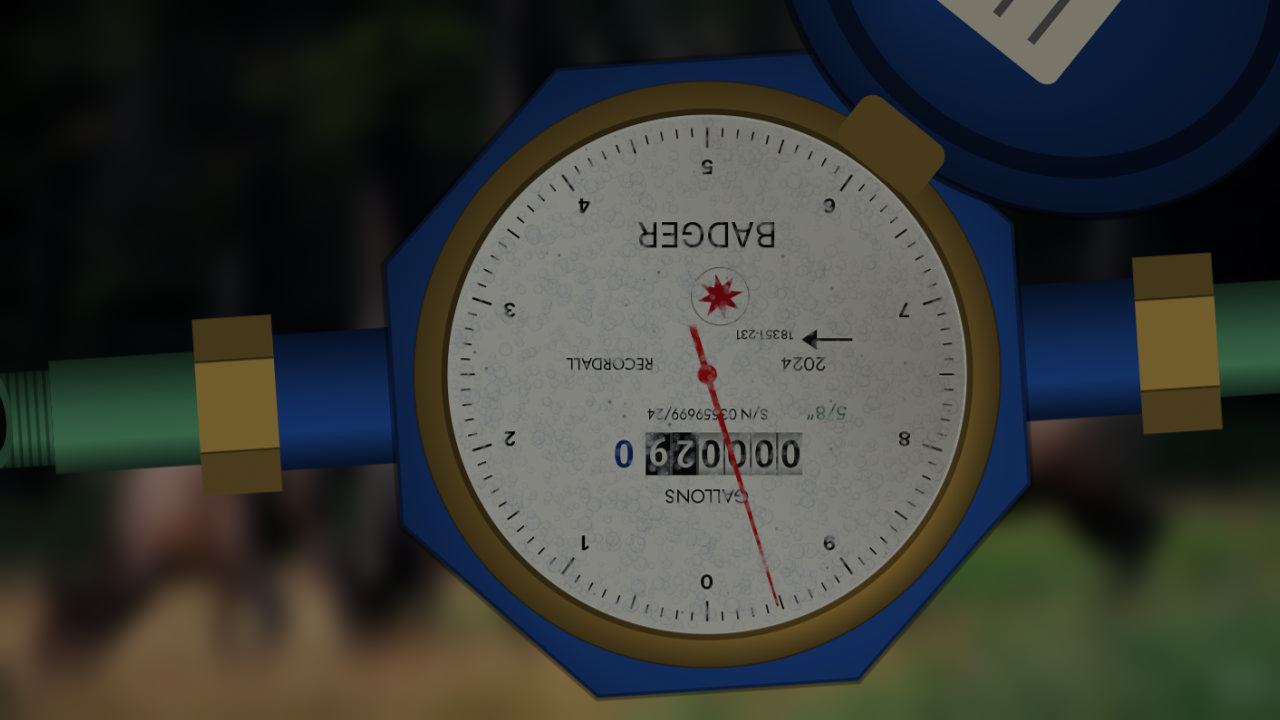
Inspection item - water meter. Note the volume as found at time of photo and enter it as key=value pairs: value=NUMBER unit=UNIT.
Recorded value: value=289.5 unit=gal
